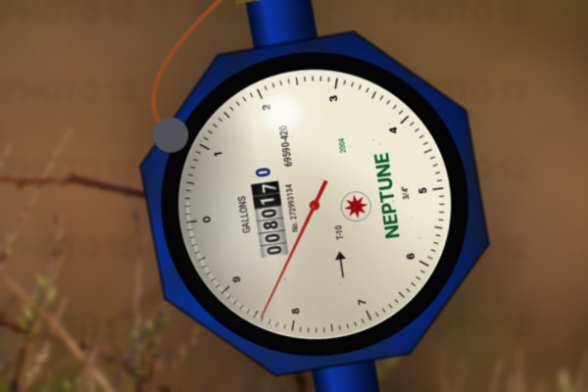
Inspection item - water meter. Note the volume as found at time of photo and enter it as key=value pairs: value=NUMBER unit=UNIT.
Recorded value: value=80168.4 unit=gal
